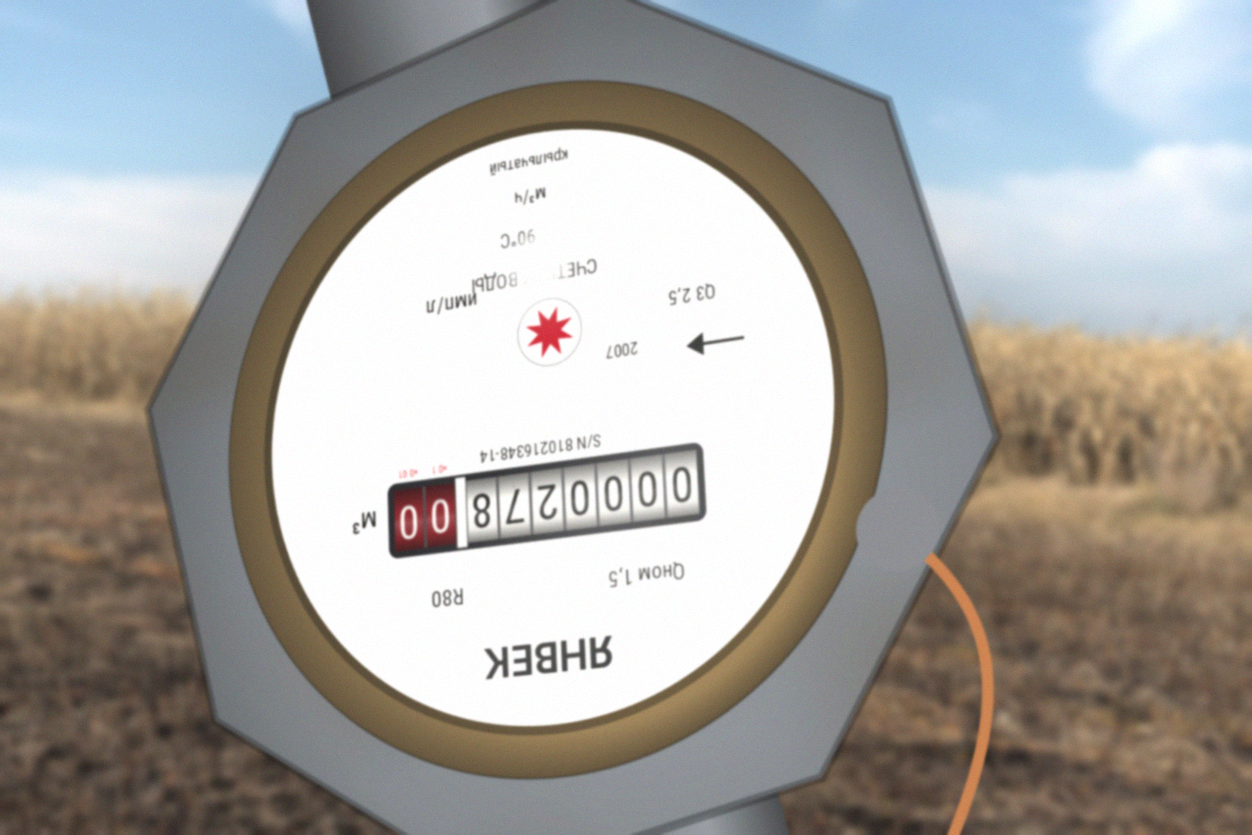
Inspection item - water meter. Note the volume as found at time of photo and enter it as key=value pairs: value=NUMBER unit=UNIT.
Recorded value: value=278.00 unit=m³
